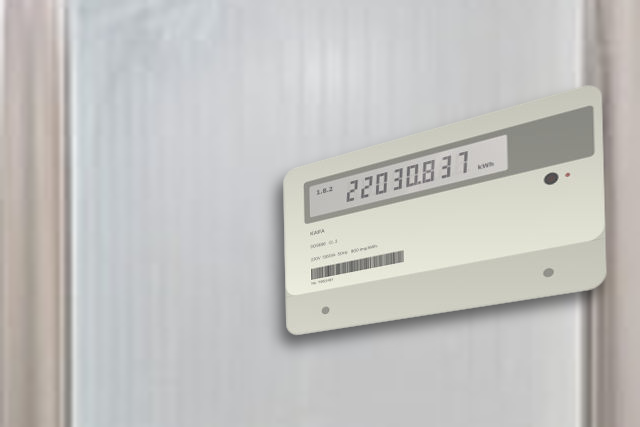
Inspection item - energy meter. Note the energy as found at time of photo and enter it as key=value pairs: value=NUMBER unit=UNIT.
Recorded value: value=22030.837 unit=kWh
